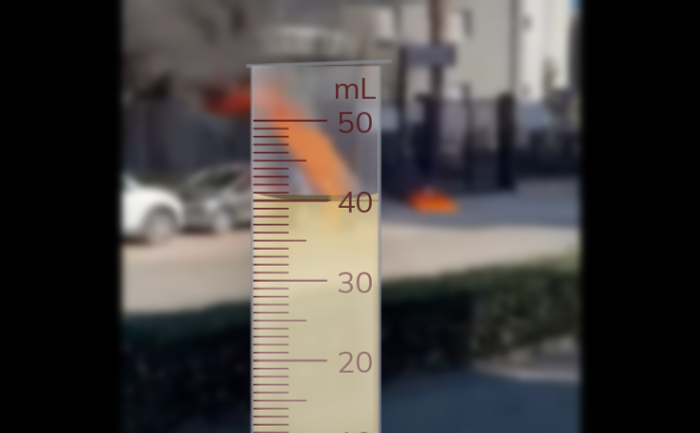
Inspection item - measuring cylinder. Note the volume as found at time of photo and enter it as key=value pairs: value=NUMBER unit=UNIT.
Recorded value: value=40 unit=mL
